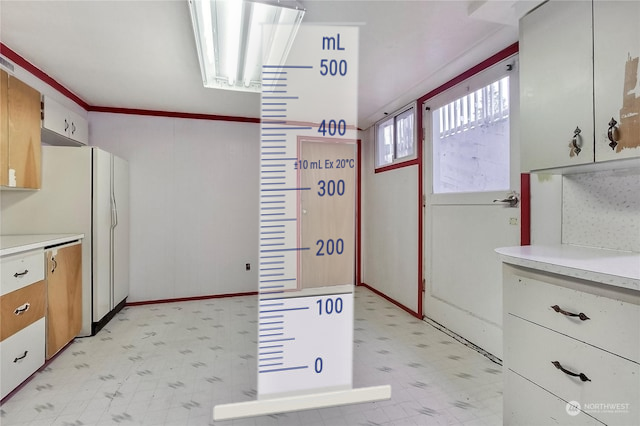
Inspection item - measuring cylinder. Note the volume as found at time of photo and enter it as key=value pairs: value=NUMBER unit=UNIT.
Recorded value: value=120 unit=mL
